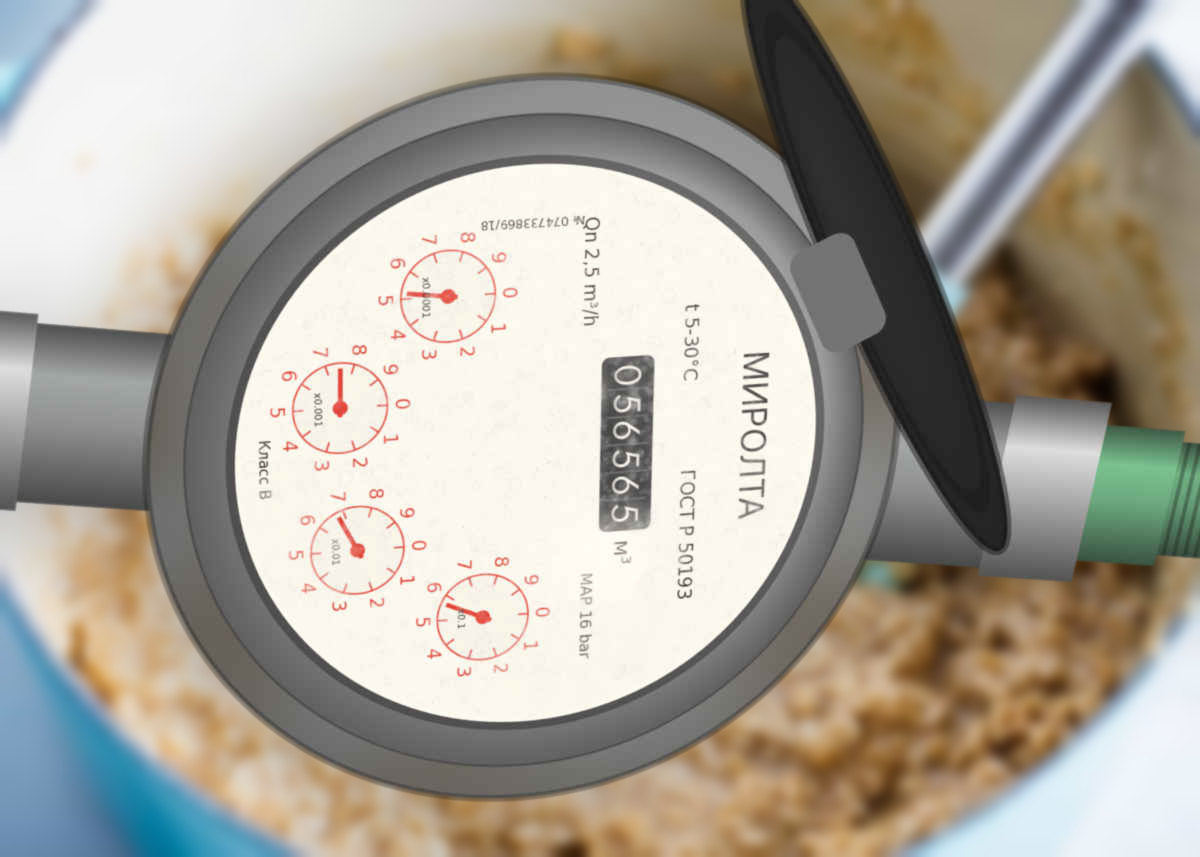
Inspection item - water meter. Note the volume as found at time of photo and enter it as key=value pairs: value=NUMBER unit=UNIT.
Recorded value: value=56565.5675 unit=m³
